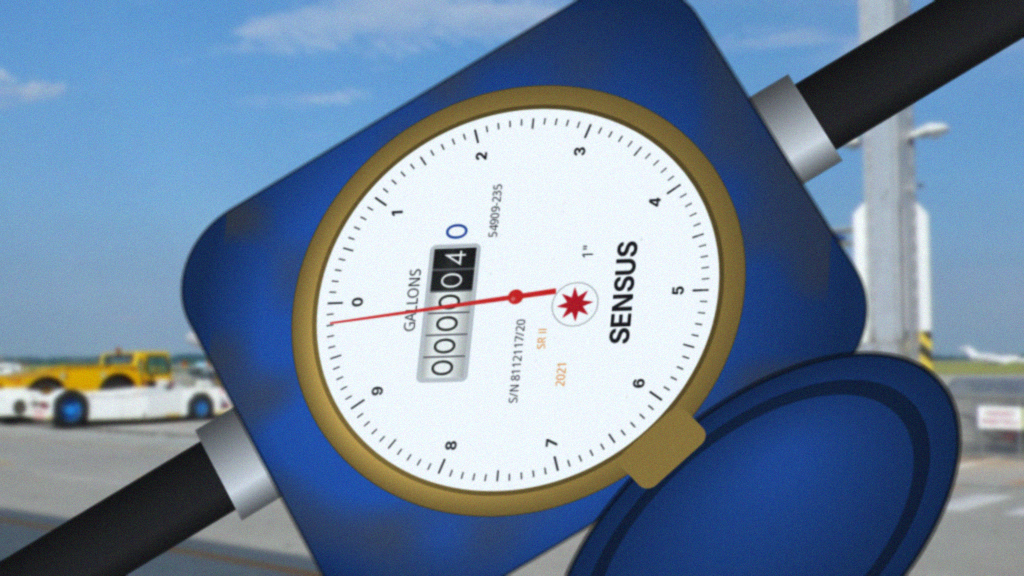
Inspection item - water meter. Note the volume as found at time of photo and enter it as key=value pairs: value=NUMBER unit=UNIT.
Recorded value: value=39.8 unit=gal
